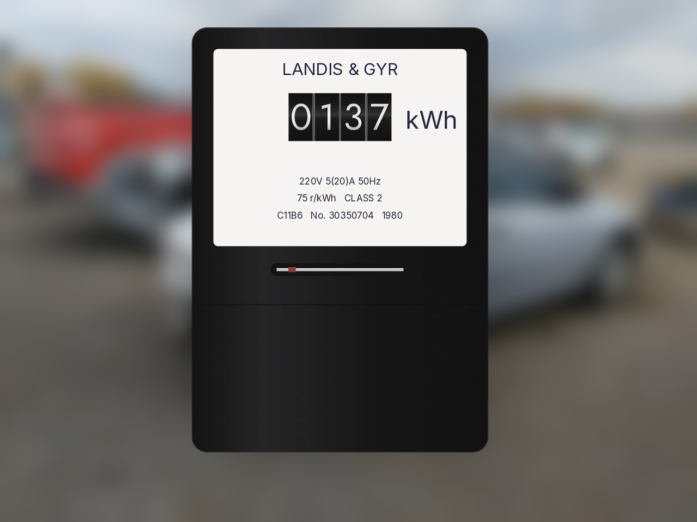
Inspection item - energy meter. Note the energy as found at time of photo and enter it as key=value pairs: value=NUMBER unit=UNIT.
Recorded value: value=137 unit=kWh
